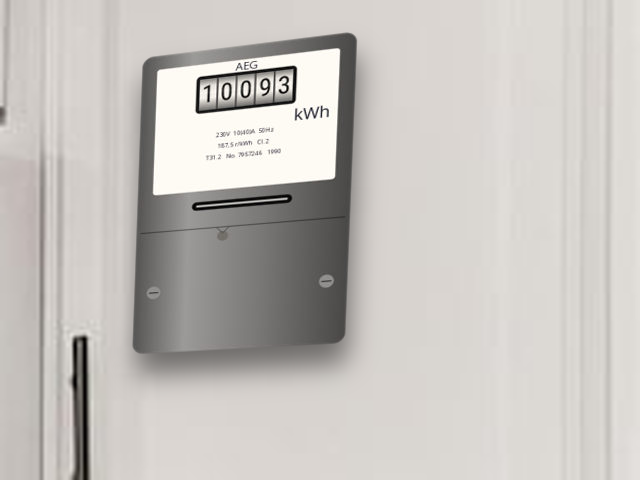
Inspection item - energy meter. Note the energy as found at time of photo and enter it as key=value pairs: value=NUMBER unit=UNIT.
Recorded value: value=10093 unit=kWh
